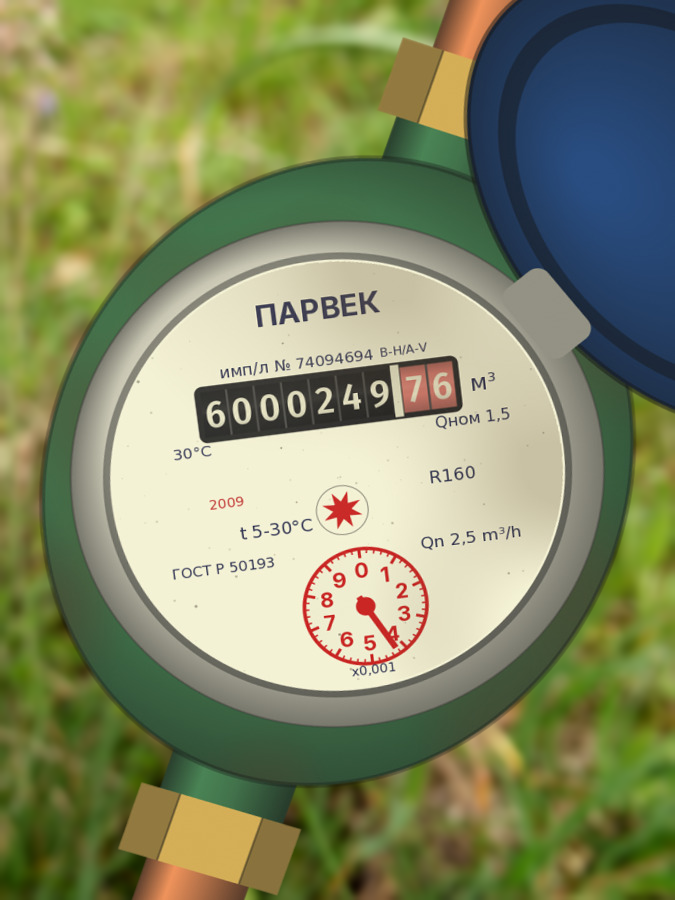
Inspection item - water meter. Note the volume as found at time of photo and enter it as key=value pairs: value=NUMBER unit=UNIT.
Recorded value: value=6000249.764 unit=m³
